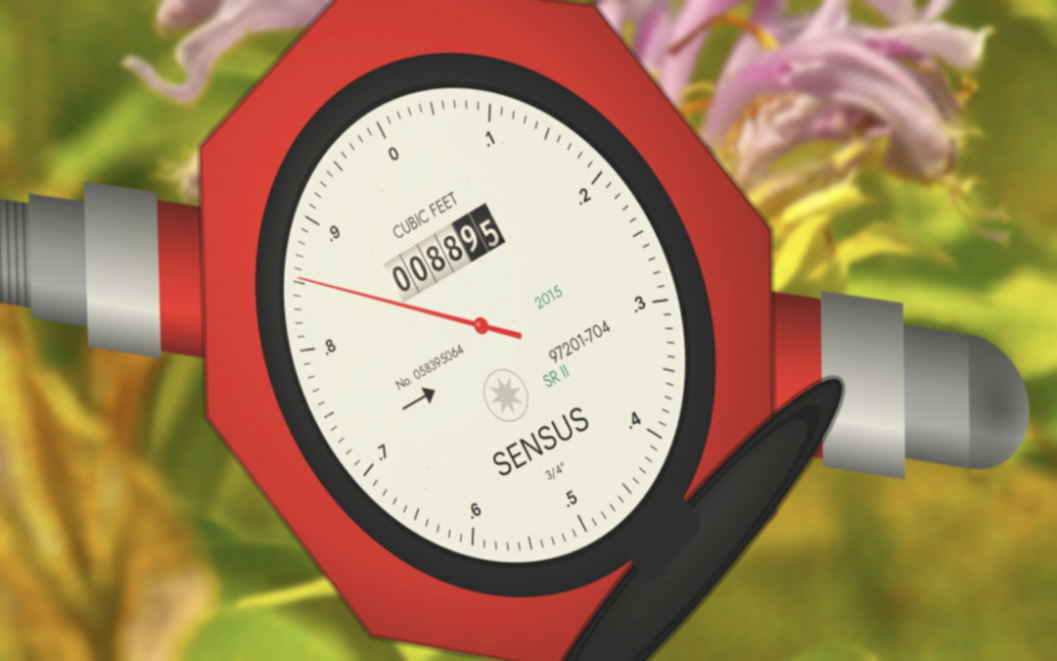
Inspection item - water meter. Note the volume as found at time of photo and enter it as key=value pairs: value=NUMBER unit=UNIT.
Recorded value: value=8894.85 unit=ft³
